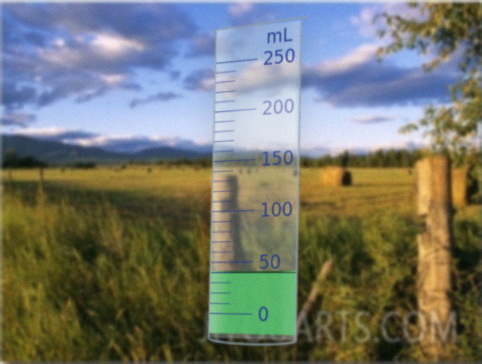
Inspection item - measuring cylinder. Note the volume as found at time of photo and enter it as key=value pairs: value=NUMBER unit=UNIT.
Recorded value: value=40 unit=mL
